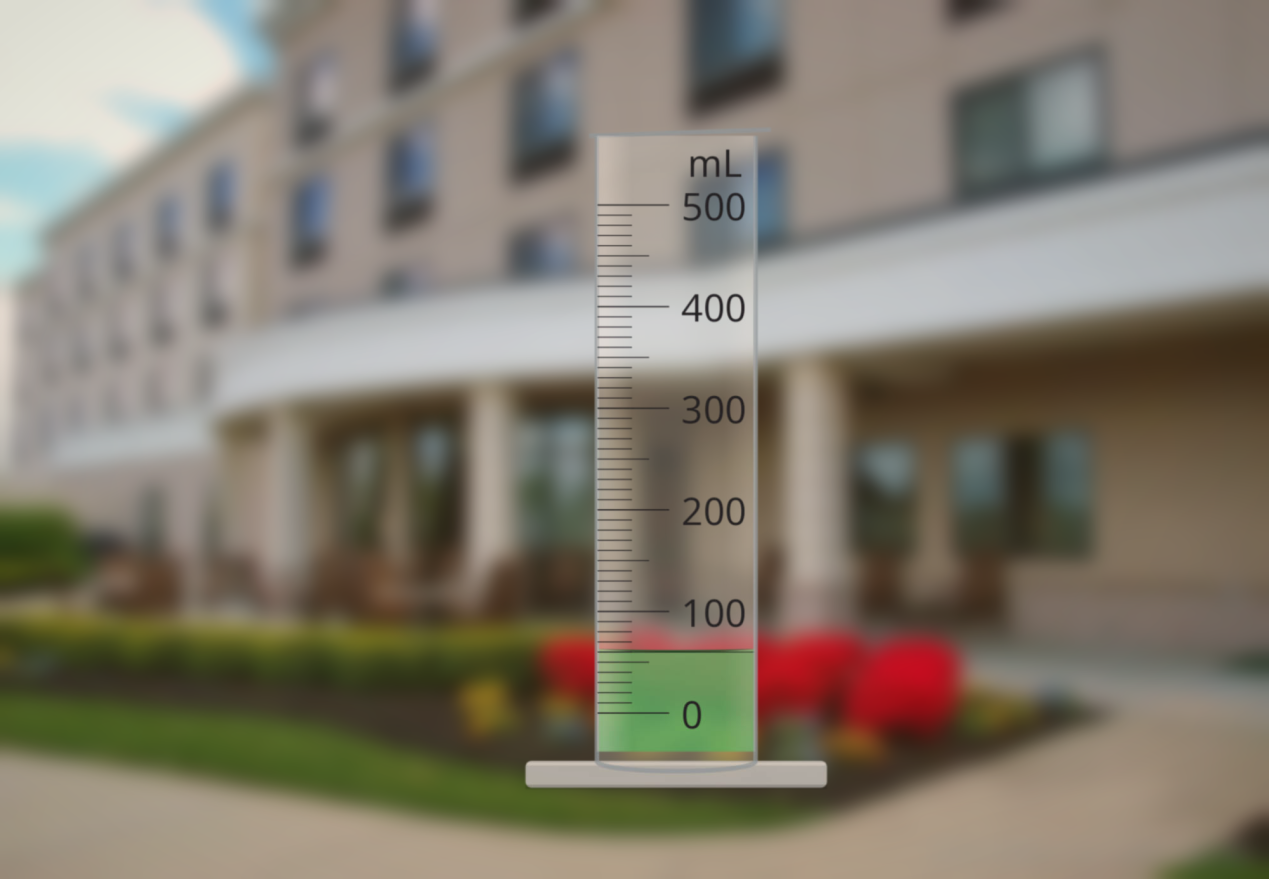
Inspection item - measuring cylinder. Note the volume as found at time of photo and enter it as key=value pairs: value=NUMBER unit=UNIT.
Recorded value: value=60 unit=mL
